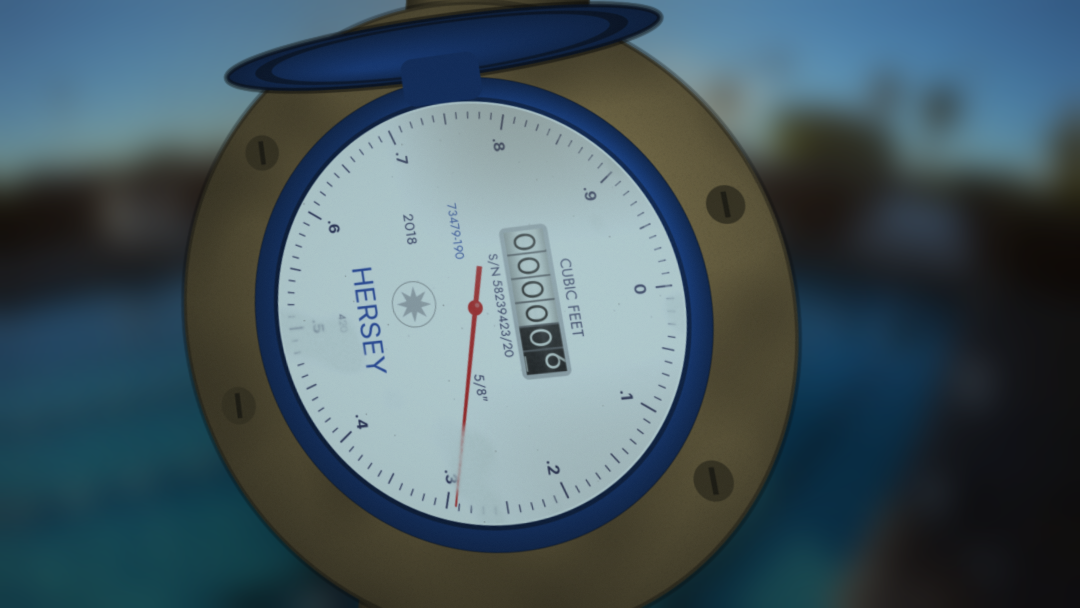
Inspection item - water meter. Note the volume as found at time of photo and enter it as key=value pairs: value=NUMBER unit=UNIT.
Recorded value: value=6.29 unit=ft³
